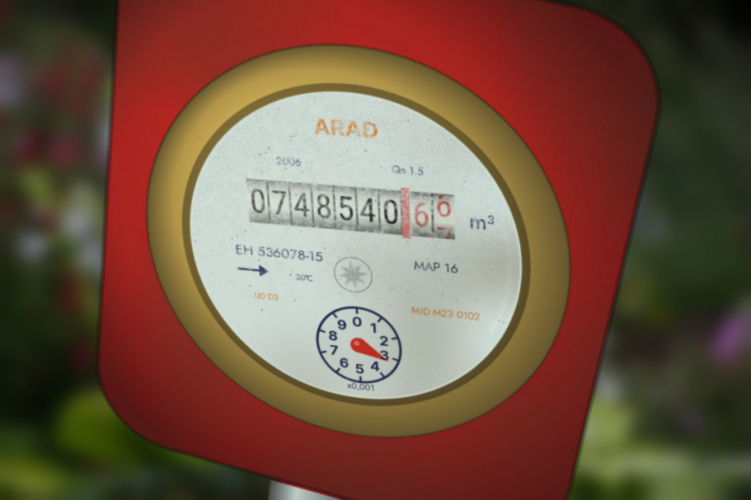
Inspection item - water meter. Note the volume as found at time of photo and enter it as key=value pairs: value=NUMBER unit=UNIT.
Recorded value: value=748540.663 unit=m³
